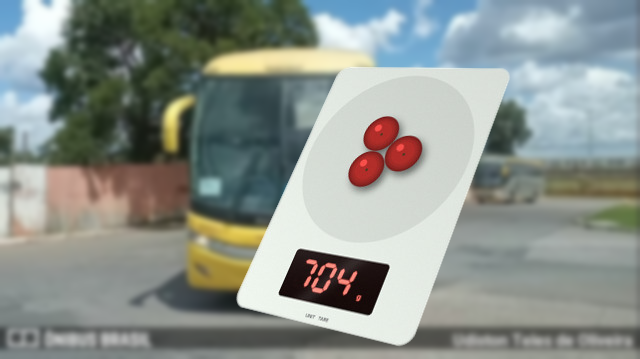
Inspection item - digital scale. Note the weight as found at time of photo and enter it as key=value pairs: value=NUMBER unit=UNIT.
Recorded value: value=704 unit=g
